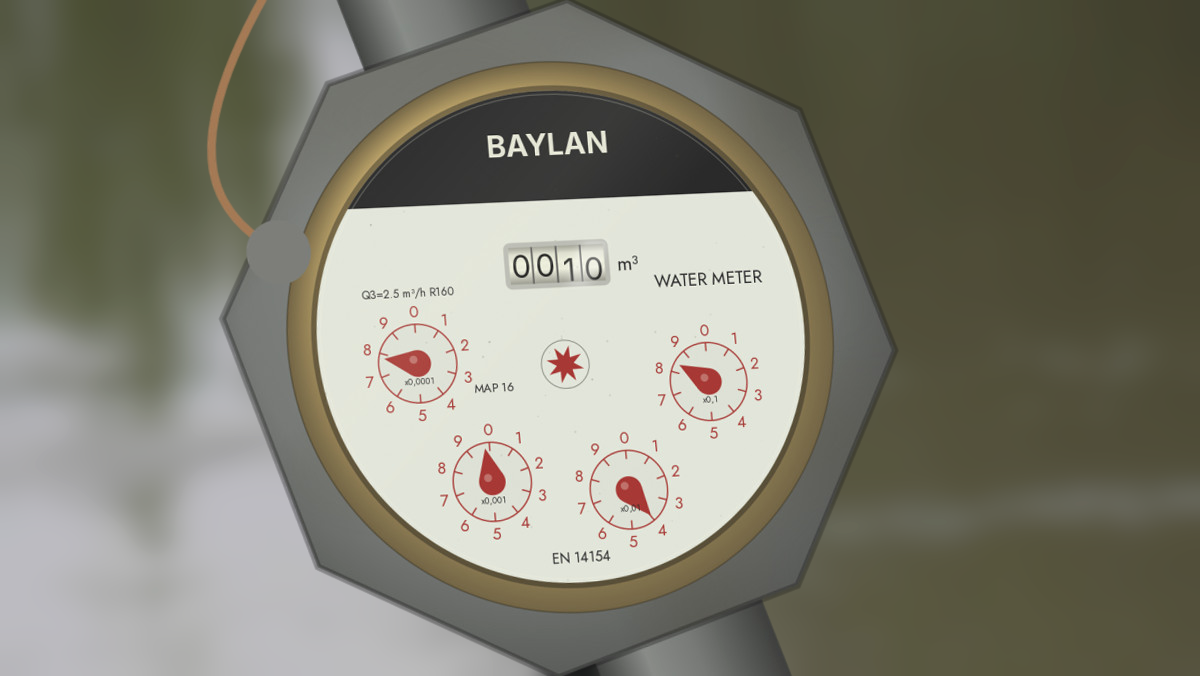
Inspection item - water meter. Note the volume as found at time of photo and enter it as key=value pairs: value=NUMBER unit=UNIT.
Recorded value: value=9.8397 unit=m³
